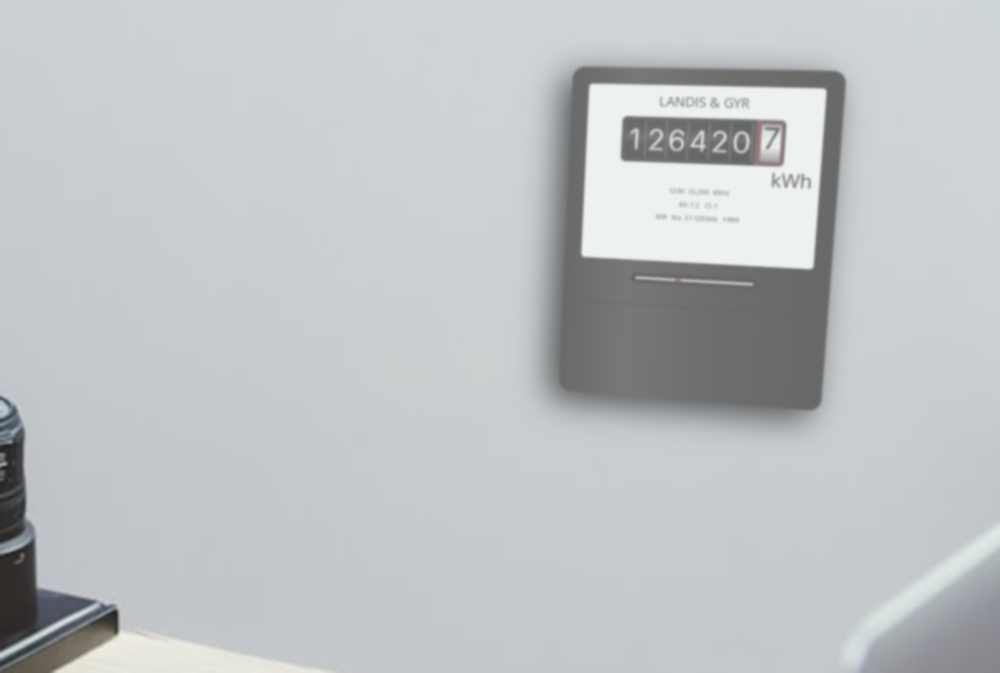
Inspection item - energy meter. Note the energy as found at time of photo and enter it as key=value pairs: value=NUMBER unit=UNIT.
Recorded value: value=126420.7 unit=kWh
